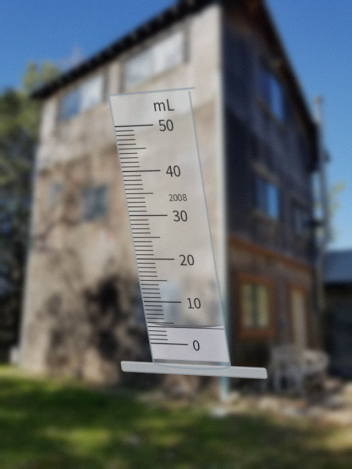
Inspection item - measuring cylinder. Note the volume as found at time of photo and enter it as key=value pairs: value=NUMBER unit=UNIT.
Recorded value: value=4 unit=mL
